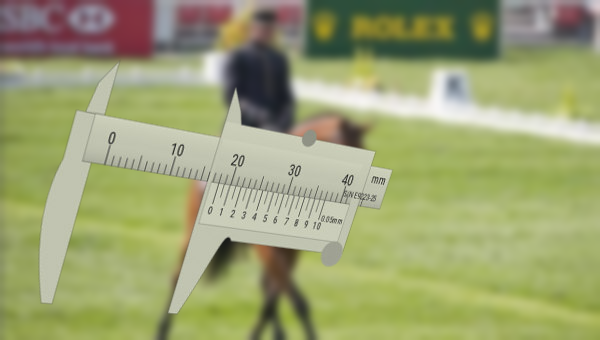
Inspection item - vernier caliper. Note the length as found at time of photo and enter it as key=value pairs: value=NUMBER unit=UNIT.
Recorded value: value=18.0 unit=mm
